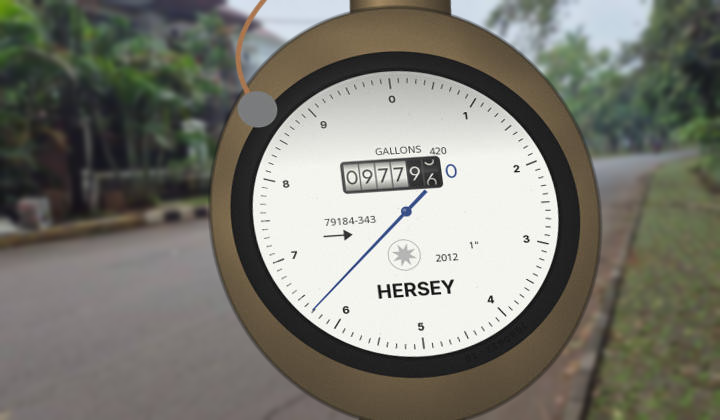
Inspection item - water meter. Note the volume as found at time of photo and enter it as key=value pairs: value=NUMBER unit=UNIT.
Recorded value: value=977956.3 unit=gal
